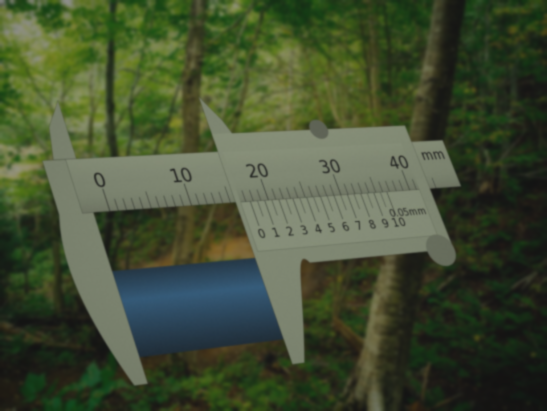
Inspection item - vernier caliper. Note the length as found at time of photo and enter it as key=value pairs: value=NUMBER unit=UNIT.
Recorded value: value=17.6 unit=mm
